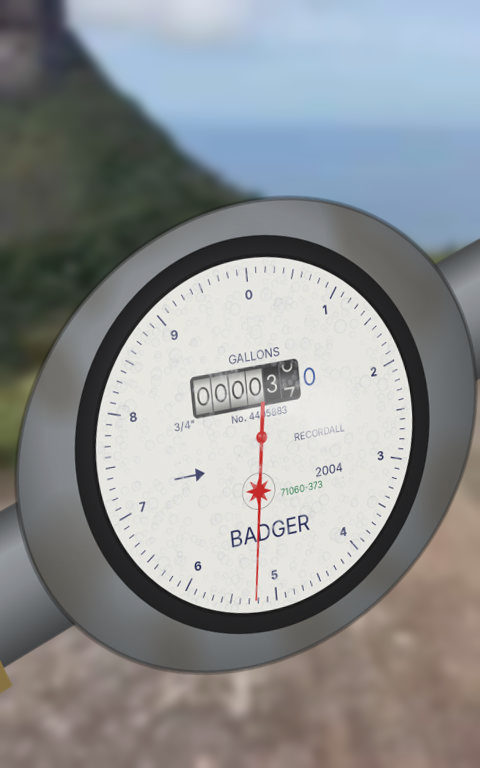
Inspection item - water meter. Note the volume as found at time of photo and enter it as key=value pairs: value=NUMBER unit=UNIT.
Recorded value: value=365.2 unit=gal
